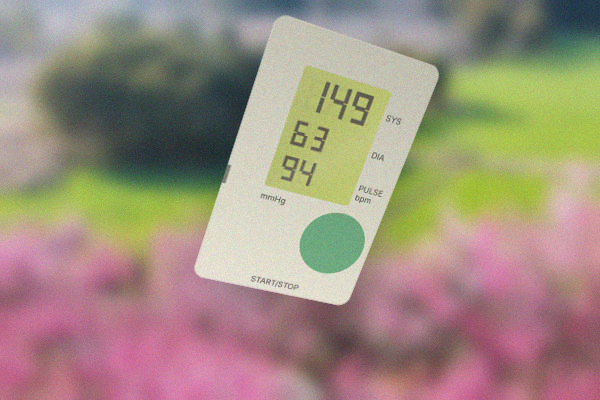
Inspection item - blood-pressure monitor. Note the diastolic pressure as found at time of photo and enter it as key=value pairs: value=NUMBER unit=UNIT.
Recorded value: value=63 unit=mmHg
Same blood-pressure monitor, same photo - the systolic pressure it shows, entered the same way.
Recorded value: value=149 unit=mmHg
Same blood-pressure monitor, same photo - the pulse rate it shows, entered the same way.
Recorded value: value=94 unit=bpm
